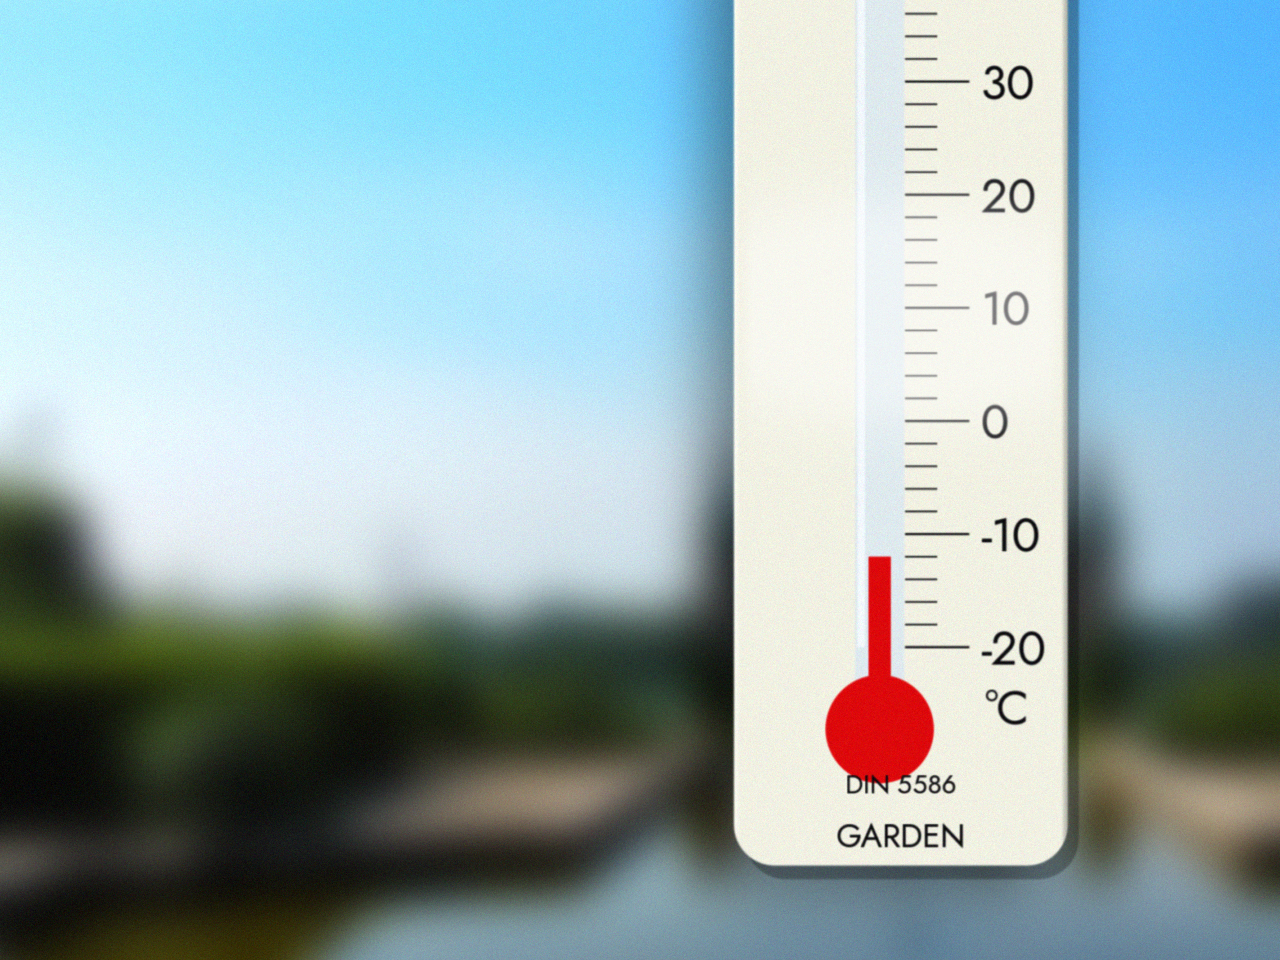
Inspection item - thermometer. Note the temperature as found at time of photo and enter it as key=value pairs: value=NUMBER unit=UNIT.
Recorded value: value=-12 unit=°C
